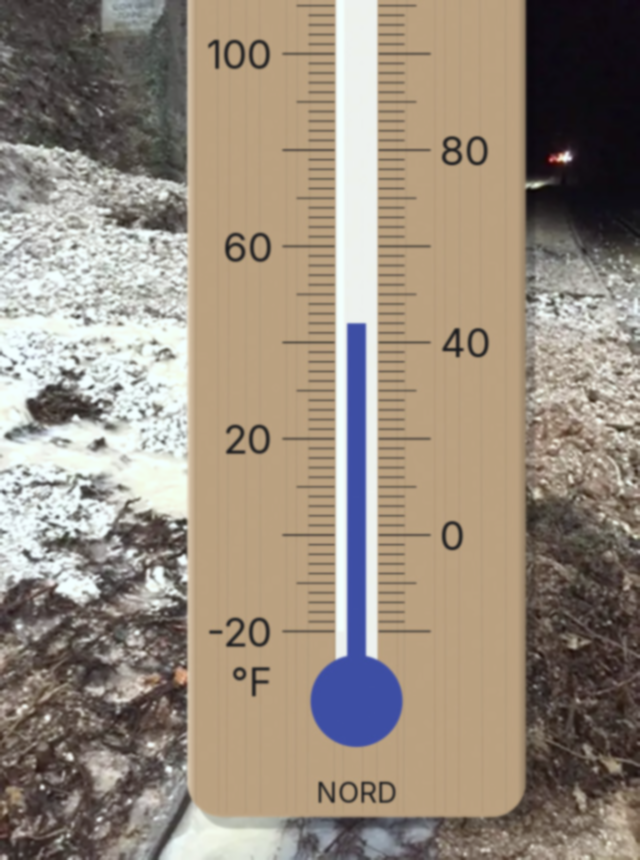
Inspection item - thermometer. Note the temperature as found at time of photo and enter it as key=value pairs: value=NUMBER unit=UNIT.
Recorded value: value=44 unit=°F
